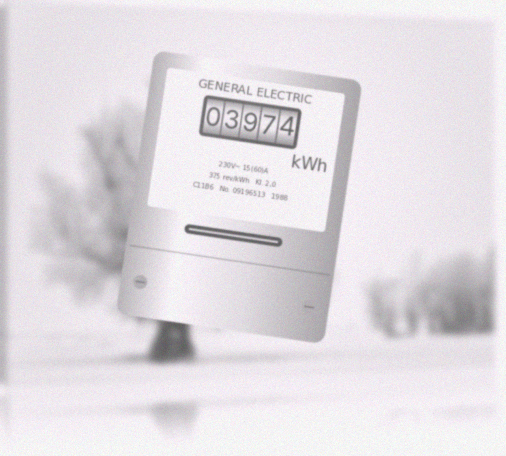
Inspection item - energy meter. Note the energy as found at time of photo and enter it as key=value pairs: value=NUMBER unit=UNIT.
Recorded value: value=3974 unit=kWh
